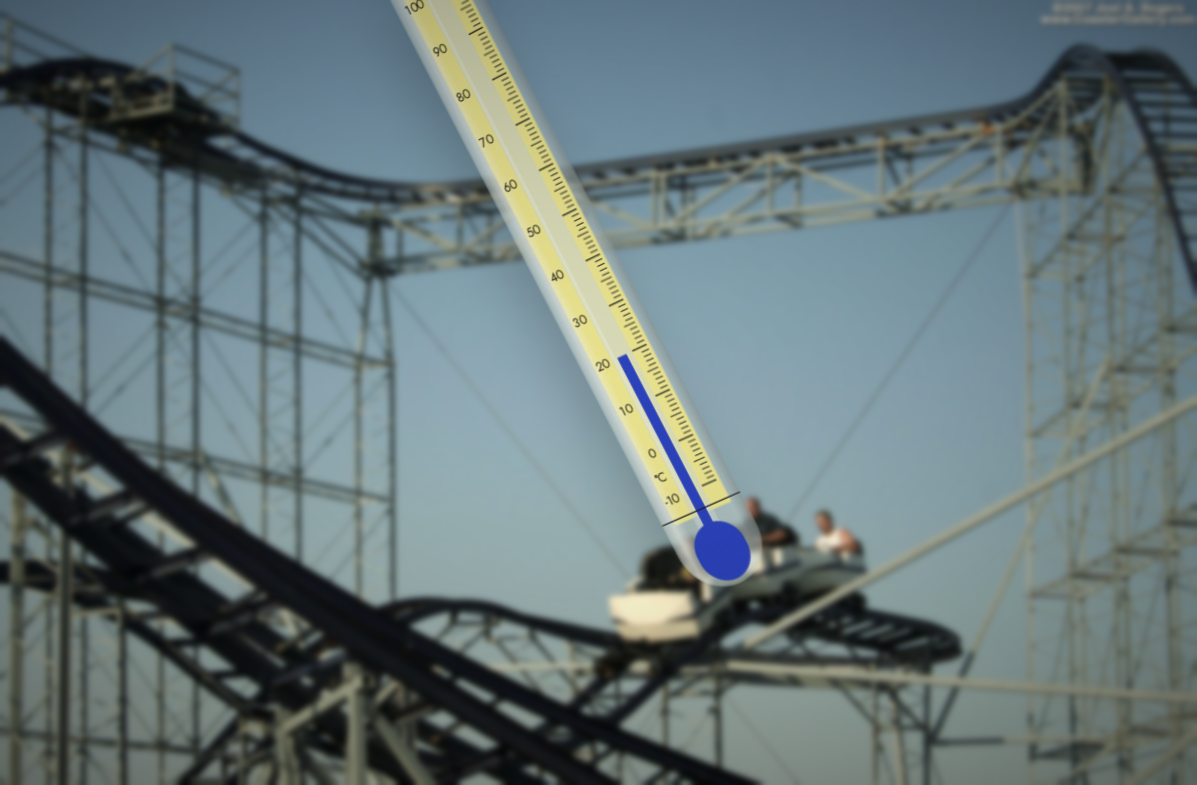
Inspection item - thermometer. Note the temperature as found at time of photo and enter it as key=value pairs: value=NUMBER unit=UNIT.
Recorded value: value=20 unit=°C
